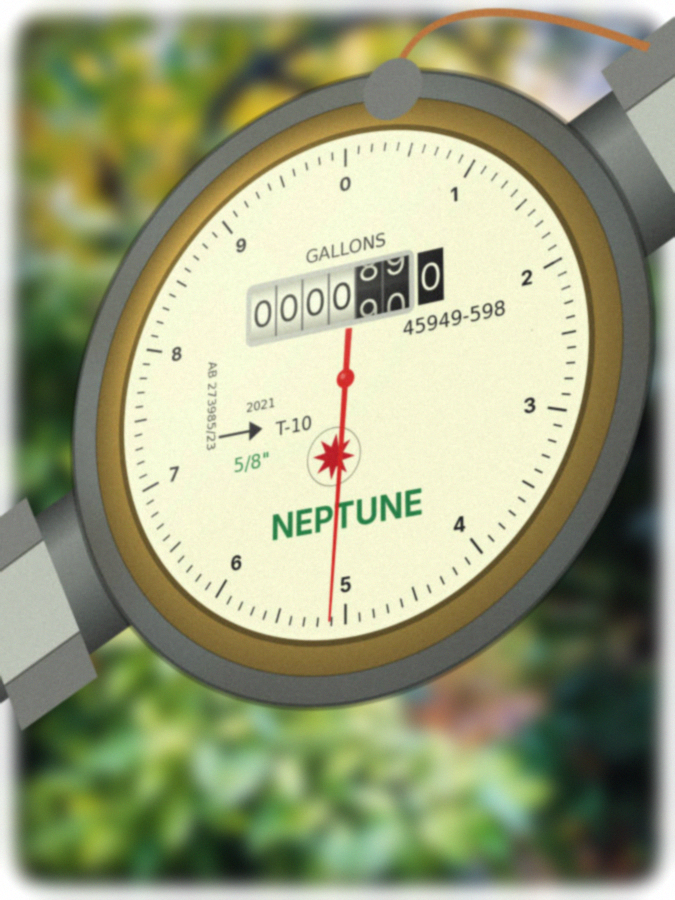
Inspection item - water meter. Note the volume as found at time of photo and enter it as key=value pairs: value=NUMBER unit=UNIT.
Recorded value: value=895.1 unit=gal
